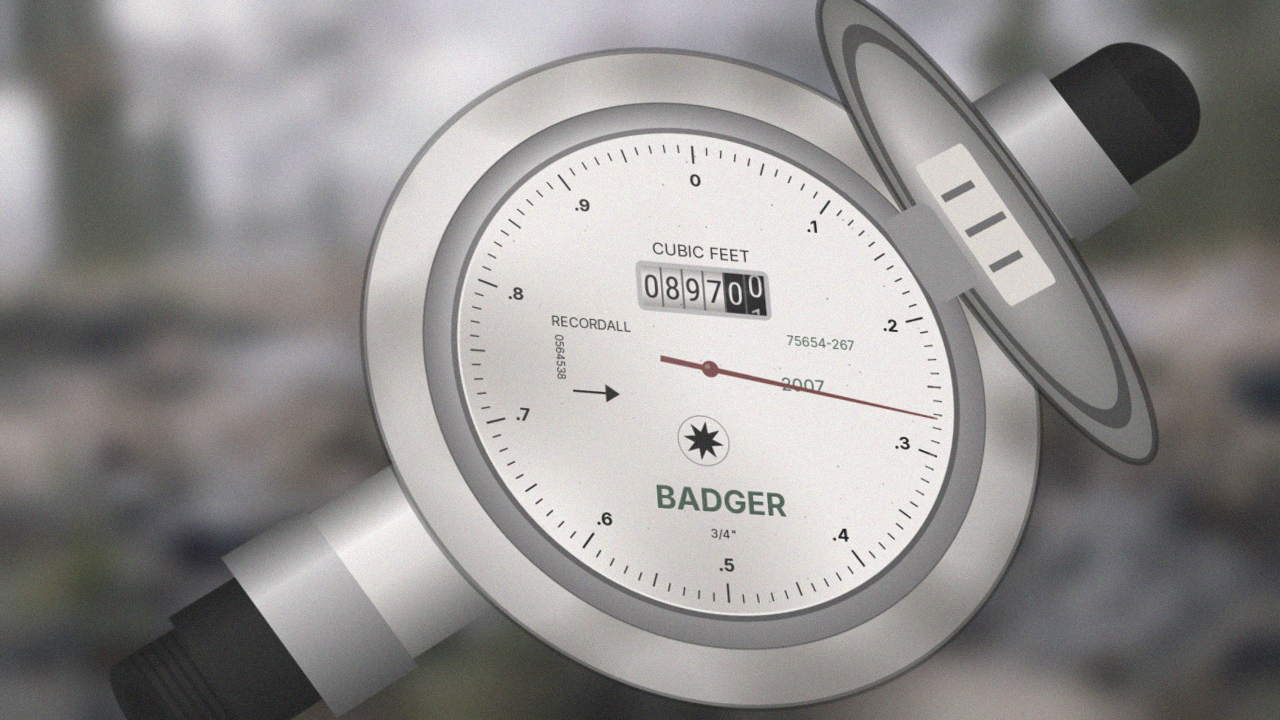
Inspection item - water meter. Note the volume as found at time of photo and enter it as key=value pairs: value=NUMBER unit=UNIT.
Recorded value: value=89700.27 unit=ft³
